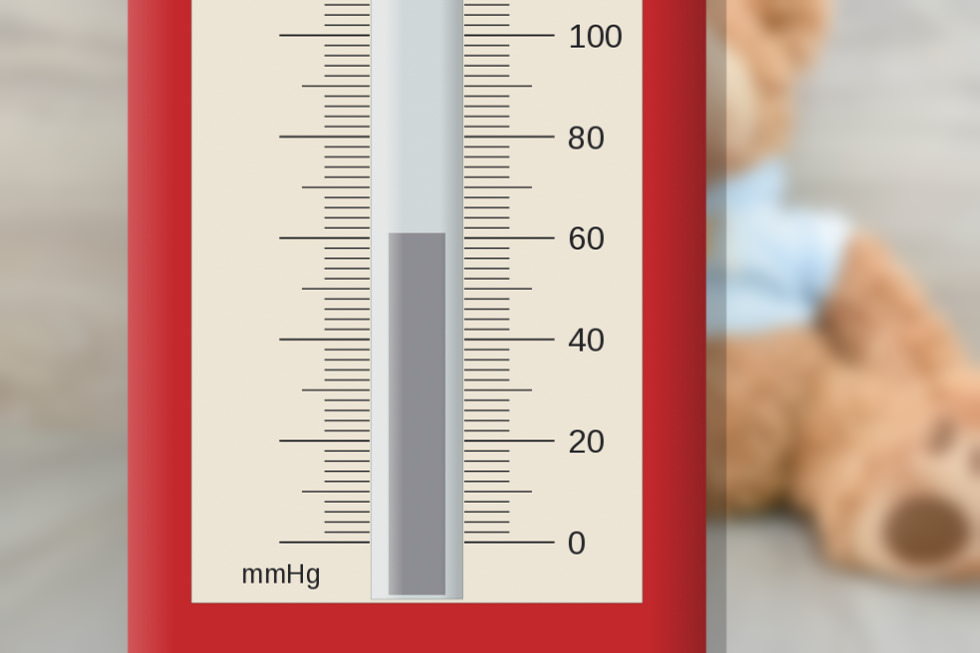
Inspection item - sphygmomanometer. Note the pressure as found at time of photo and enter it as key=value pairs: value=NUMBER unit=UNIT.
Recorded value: value=61 unit=mmHg
